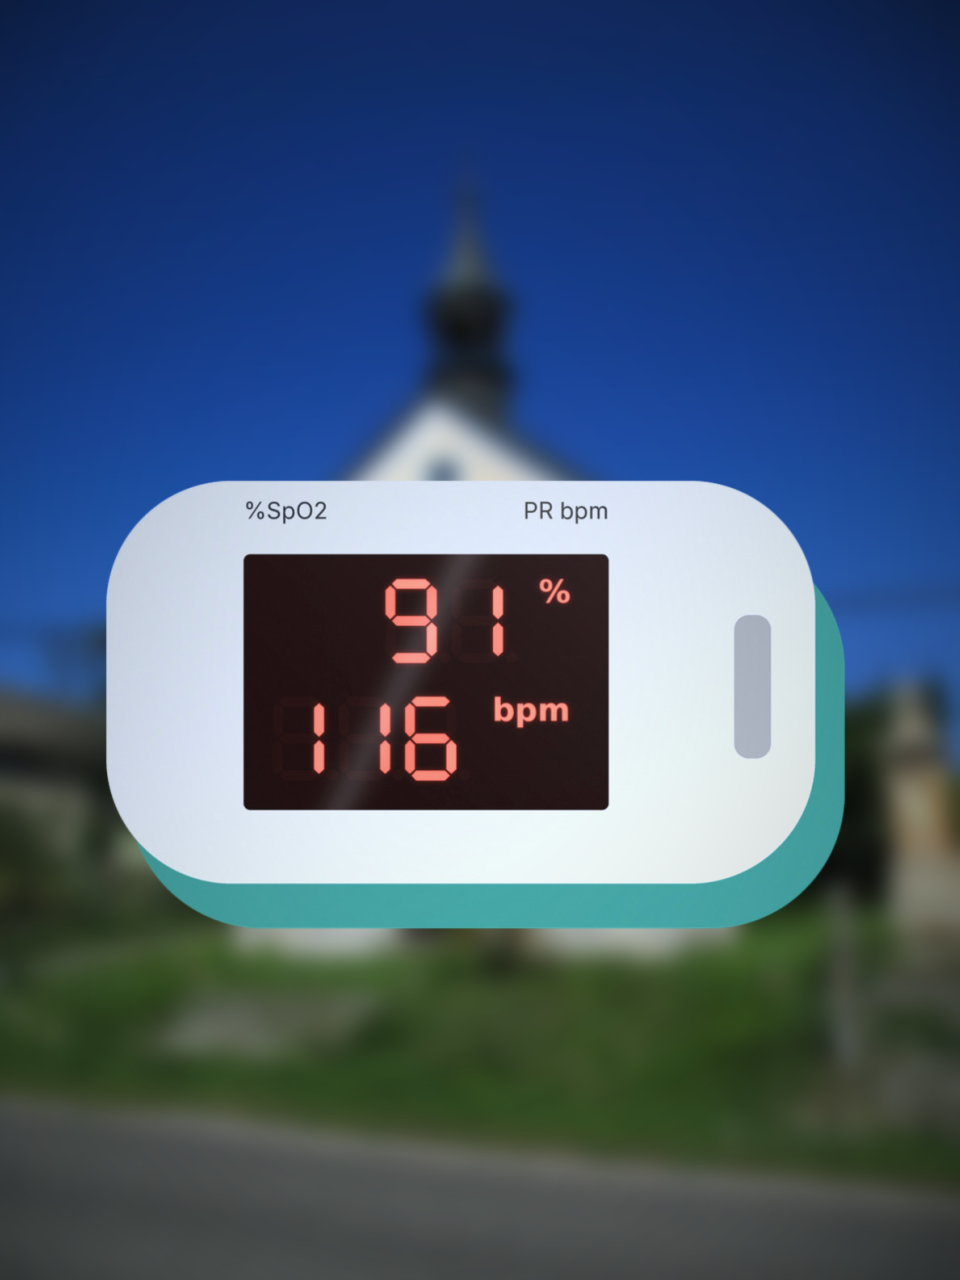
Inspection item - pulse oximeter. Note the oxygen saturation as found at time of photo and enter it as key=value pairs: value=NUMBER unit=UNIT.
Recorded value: value=91 unit=%
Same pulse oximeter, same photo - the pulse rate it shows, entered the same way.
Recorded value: value=116 unit=bpm
